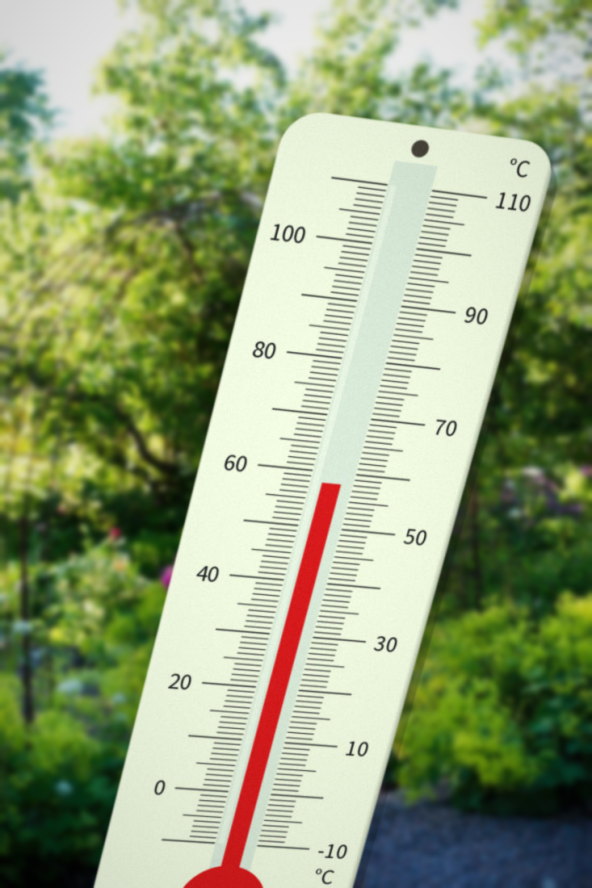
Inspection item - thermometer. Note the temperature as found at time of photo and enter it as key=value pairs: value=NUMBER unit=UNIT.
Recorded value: value=58 unit=°C
